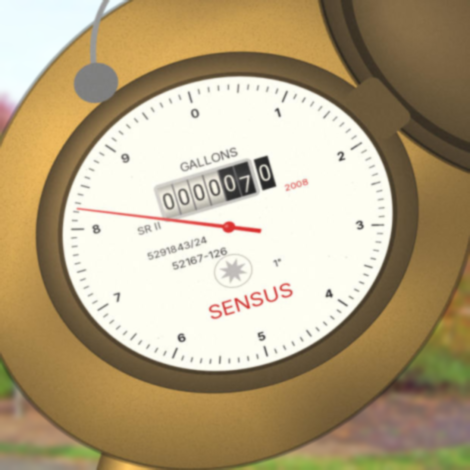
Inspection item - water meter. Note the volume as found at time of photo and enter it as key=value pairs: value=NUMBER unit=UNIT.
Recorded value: value=68.2 unit=gal
